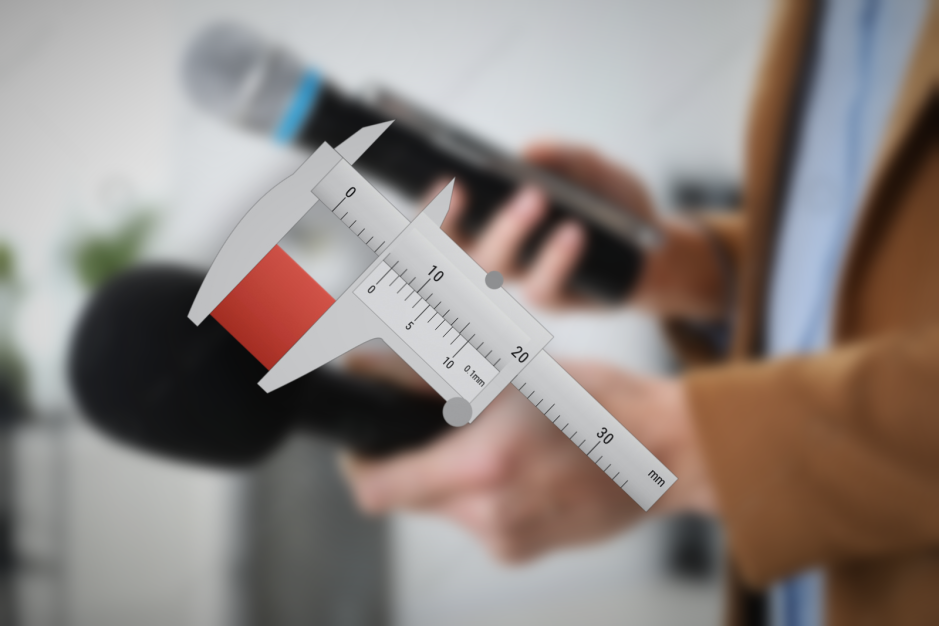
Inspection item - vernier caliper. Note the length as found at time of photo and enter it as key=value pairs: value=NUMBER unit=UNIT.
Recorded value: value=7.0 unit=mm
